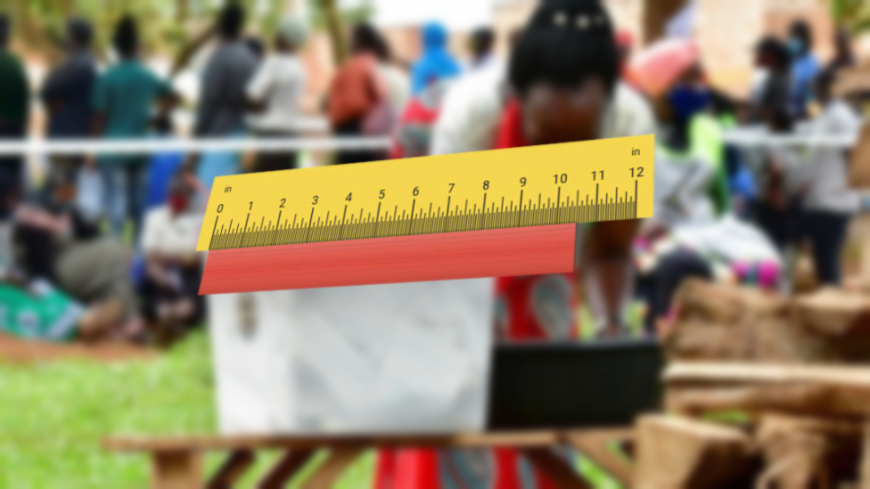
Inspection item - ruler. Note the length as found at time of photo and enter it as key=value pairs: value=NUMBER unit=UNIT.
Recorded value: value=10.5 unit=in
